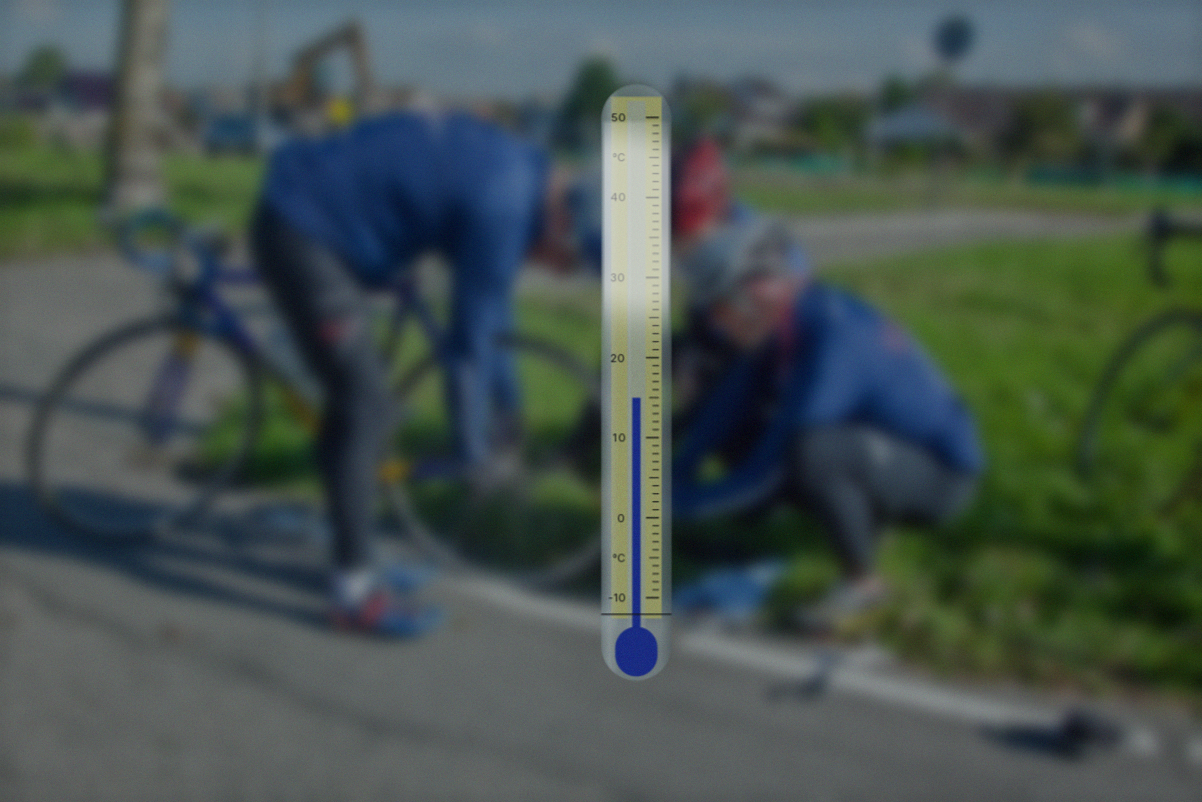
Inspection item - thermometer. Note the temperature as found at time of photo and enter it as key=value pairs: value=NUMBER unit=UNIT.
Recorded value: value=15 unit=°C
